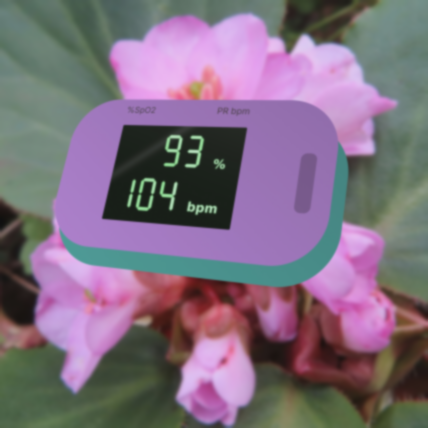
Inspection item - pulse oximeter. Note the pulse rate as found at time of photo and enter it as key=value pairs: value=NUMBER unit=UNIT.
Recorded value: value=104 unit=bpm
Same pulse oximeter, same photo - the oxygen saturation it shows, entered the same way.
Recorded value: value=93 unit=%
